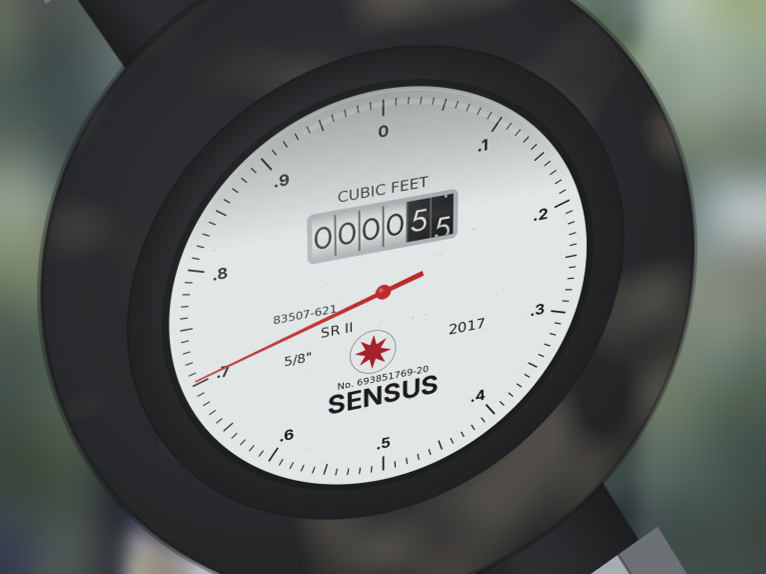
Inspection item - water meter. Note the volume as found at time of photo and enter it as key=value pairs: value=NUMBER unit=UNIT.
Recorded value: value=54.70 unit=ft³
